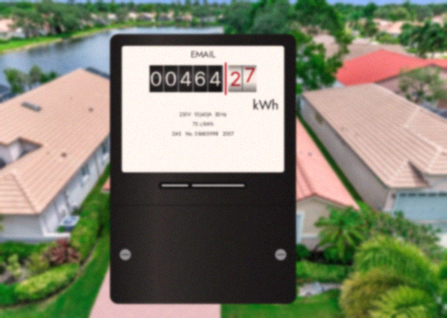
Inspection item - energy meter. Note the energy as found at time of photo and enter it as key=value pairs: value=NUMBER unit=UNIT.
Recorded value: value=464.27 unit=kWh
